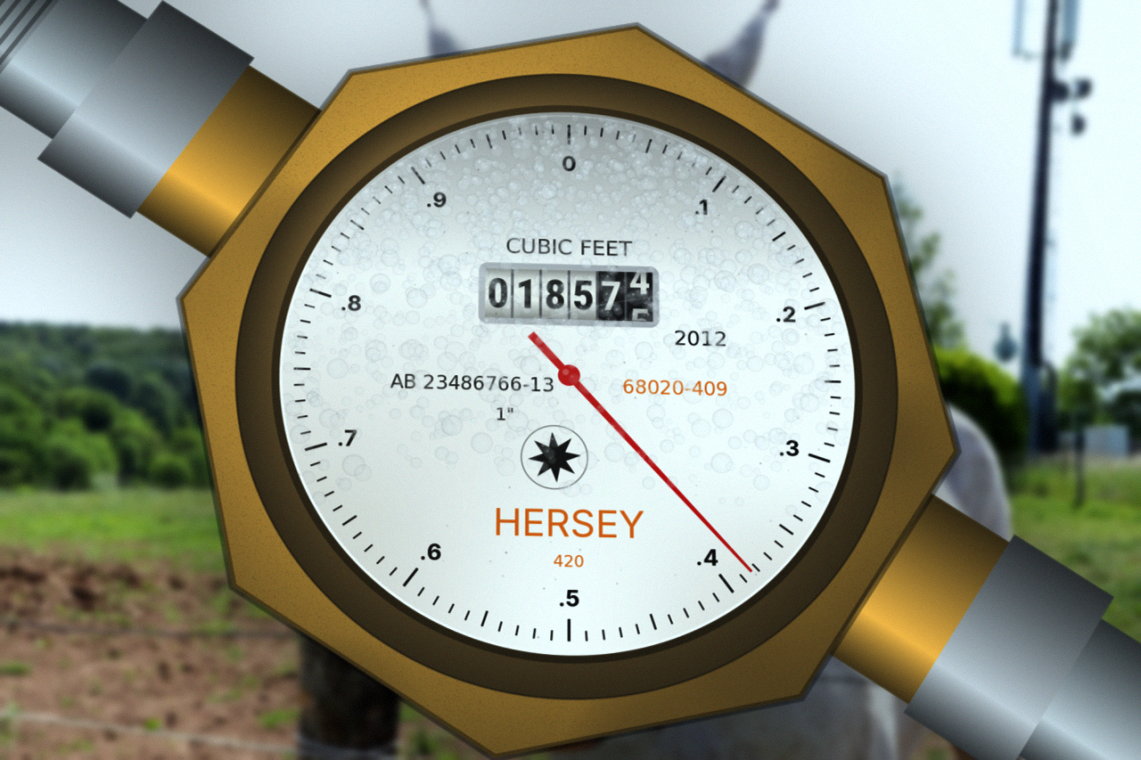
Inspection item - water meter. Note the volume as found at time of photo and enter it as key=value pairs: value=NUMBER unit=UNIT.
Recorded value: value=18574.38 unit=ft³
